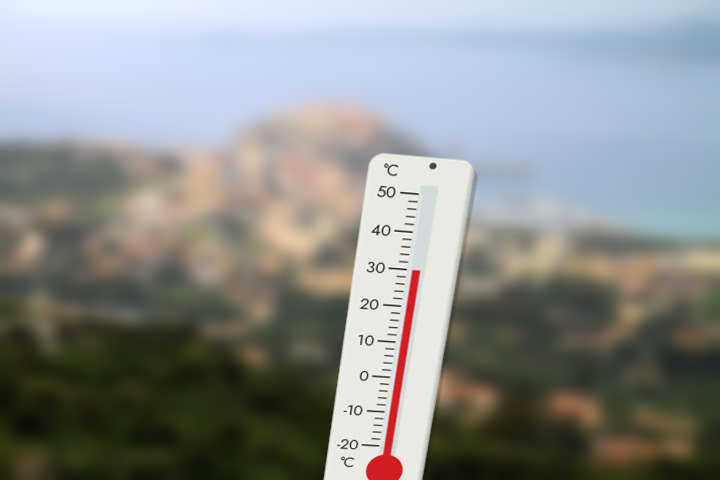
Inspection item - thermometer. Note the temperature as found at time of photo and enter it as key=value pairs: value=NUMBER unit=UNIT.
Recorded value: value=30 unit=°C
